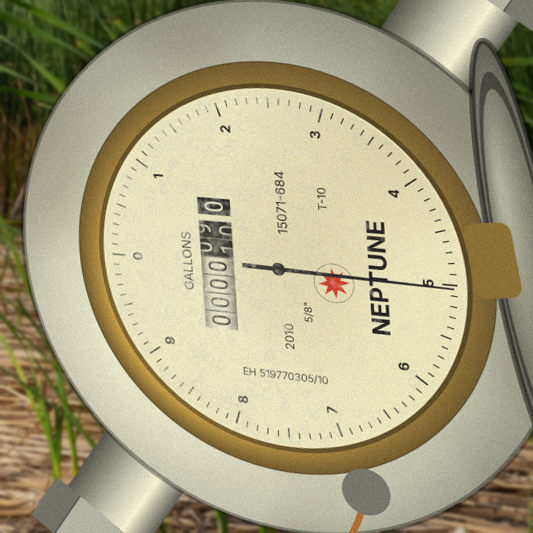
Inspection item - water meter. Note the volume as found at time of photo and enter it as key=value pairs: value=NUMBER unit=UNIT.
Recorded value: value=95.0 unit=gal
